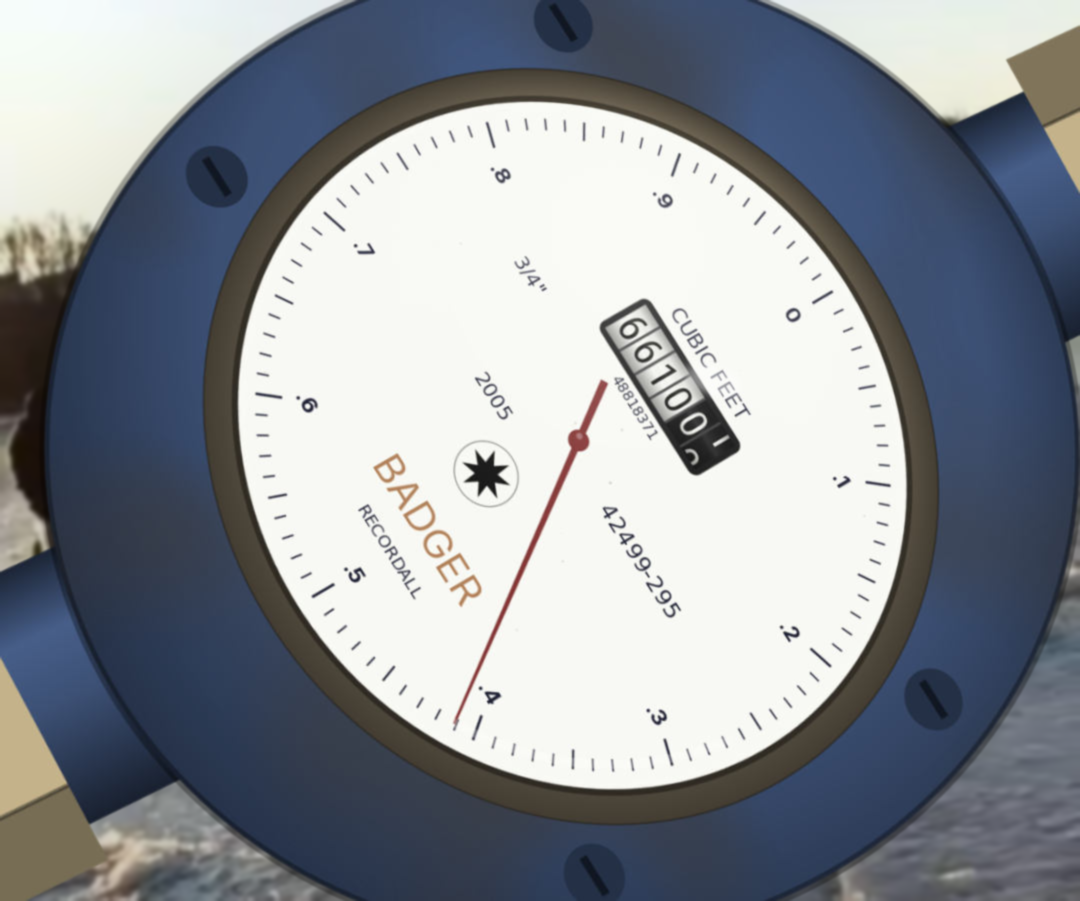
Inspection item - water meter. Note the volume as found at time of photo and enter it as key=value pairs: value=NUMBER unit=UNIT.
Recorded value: value=661001.41 unit=ft³
